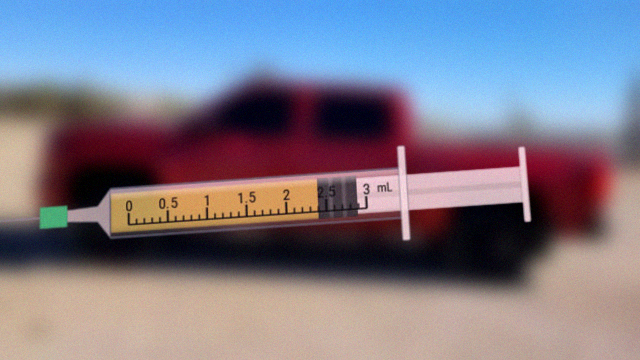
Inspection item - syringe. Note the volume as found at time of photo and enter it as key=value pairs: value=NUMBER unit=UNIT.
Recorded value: value=2.4 unit=mL
